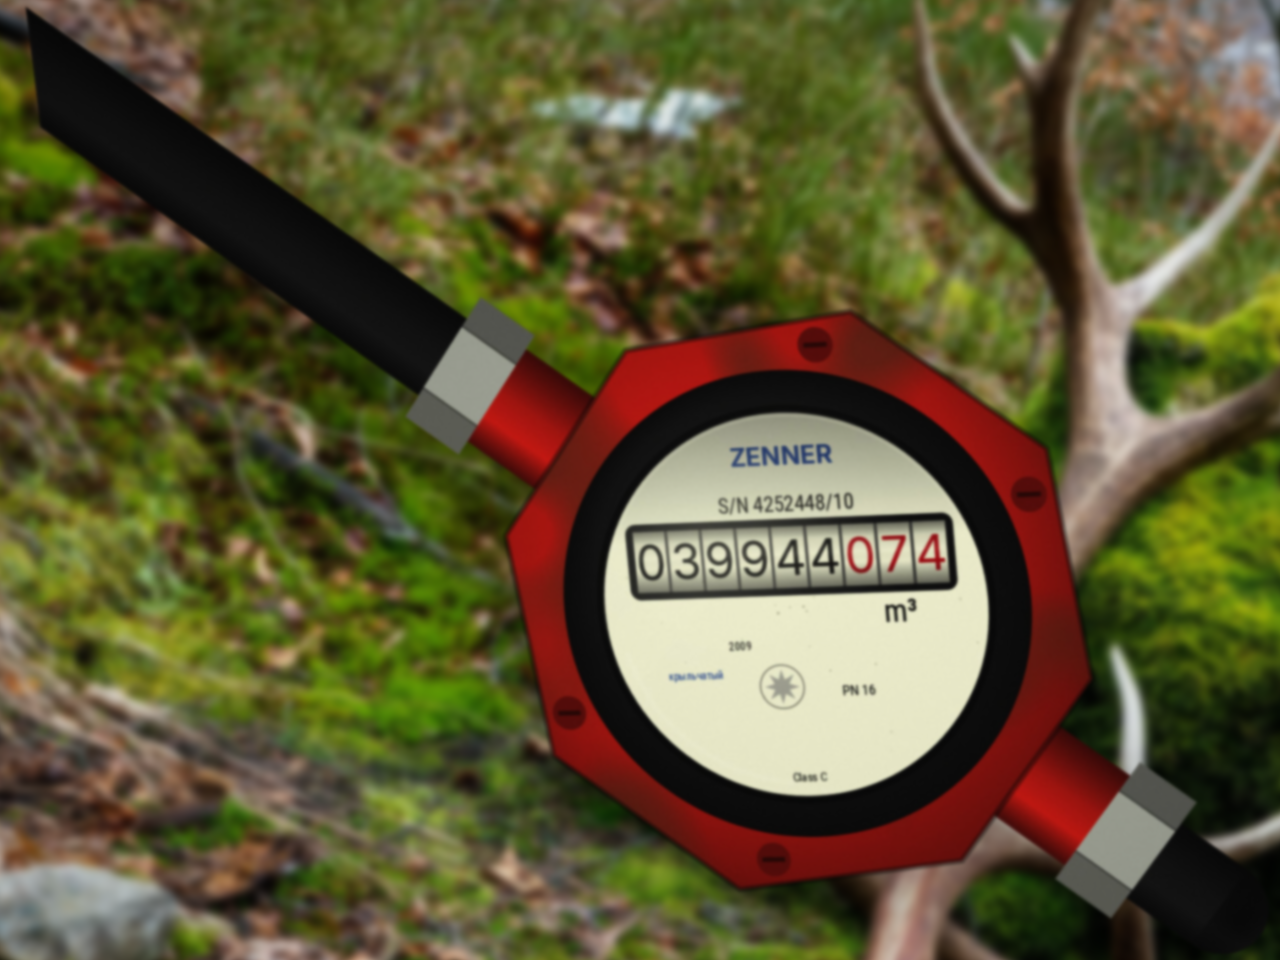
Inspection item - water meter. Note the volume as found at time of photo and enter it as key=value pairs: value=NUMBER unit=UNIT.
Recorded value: value=39944.074 unit=m³
